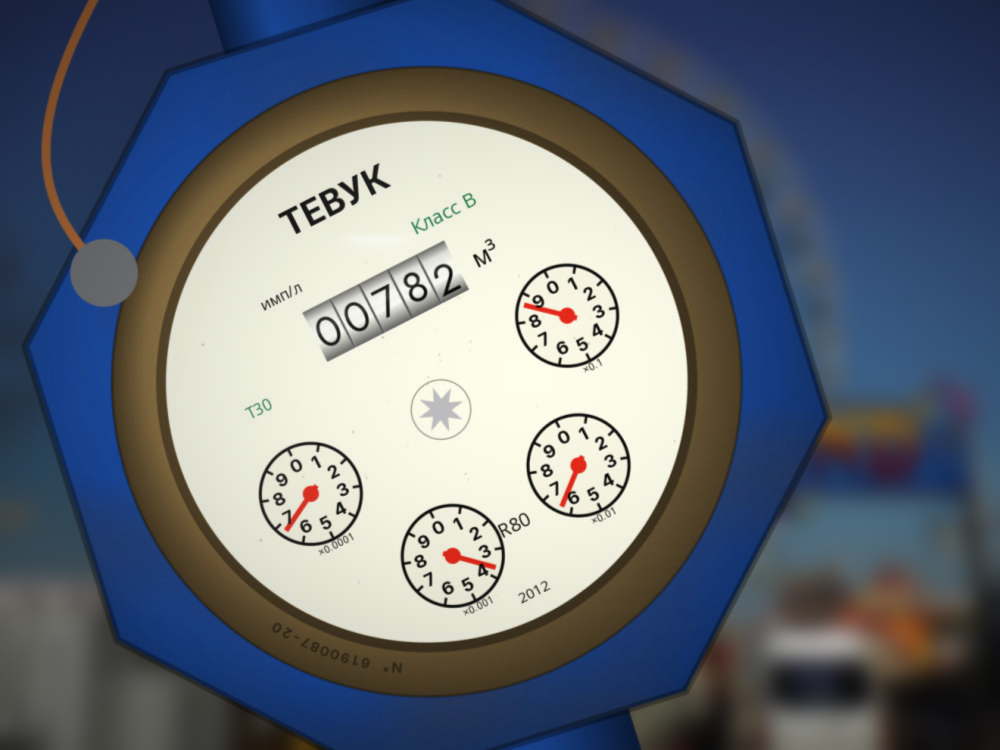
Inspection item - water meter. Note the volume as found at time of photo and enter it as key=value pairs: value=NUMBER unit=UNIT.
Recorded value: value=781.8636 unit=m³
